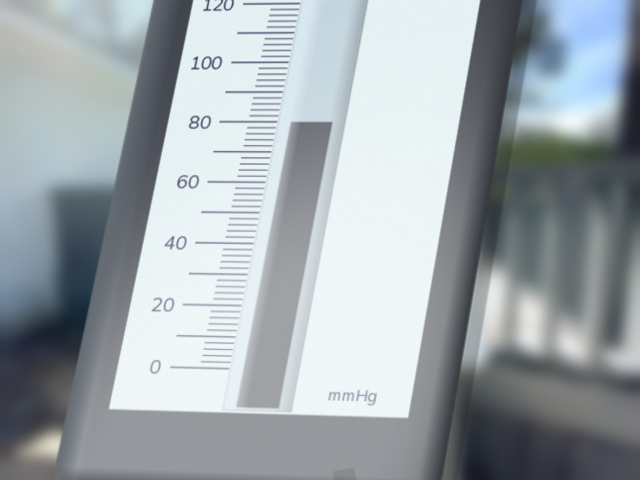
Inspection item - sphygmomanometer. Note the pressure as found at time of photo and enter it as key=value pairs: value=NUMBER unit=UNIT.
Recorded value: value=80 unit=mmHg
